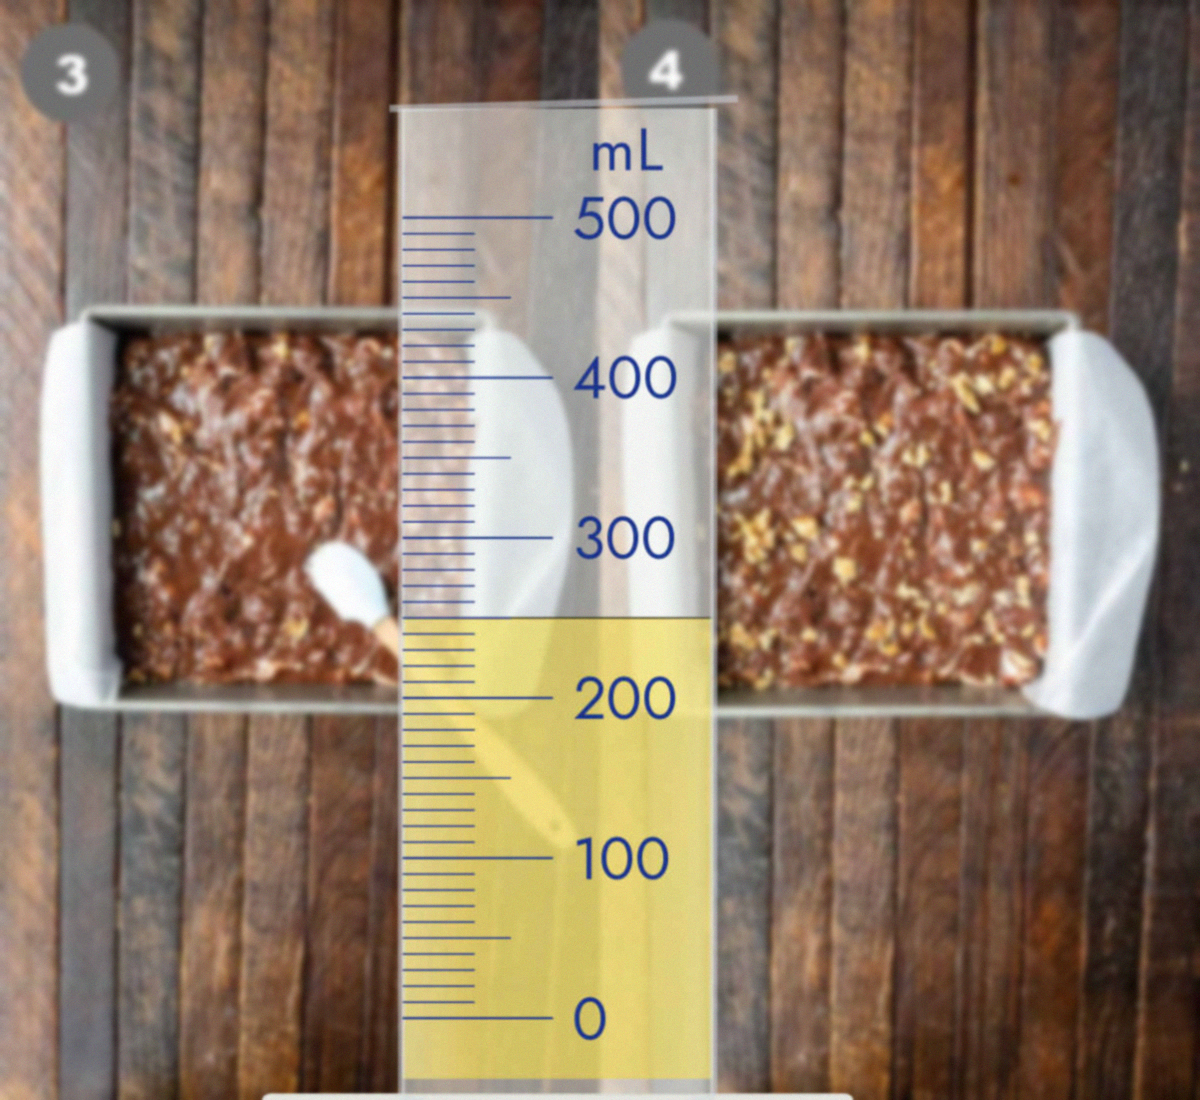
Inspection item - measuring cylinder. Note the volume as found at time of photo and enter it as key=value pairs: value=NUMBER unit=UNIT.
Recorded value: value=250 unit=mL
